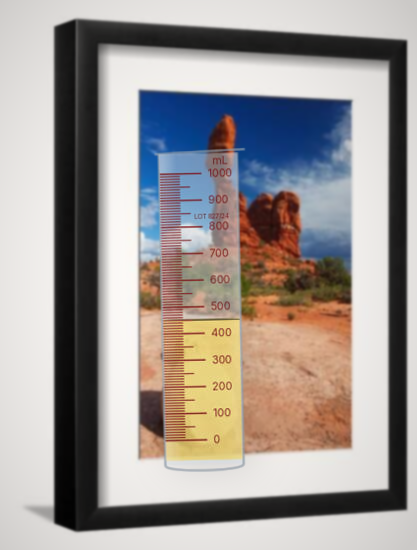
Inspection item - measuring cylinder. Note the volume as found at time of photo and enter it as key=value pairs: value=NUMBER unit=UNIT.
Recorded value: value=450 unit=mL
